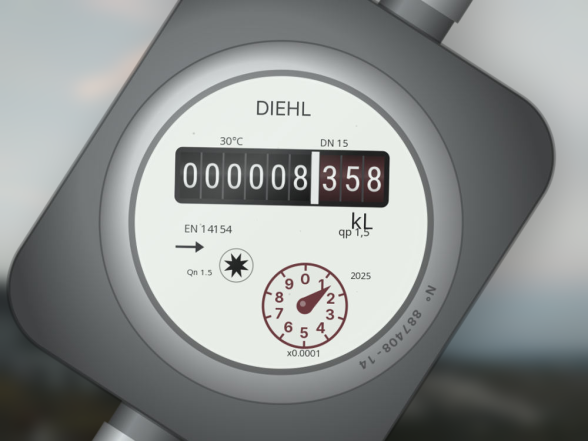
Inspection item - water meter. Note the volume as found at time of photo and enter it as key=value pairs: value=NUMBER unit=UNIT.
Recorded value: value=8.3581 unit=kL
